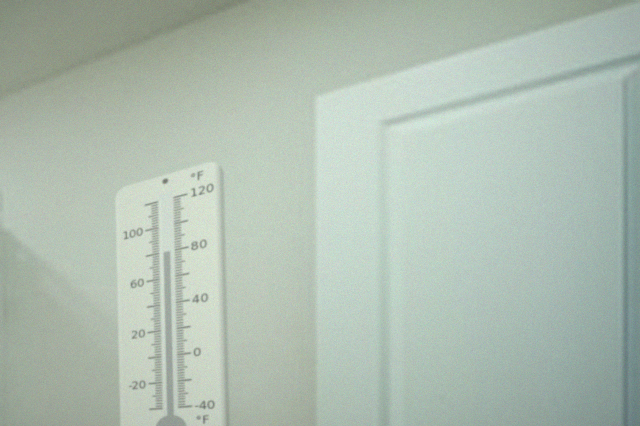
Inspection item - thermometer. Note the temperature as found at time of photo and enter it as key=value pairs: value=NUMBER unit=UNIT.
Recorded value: value=80 unit=°F
